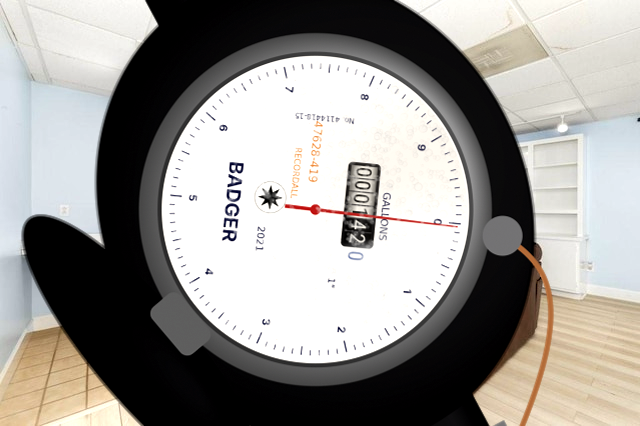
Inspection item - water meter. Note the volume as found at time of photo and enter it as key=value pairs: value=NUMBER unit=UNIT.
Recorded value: value=1420.0 unit=gal
